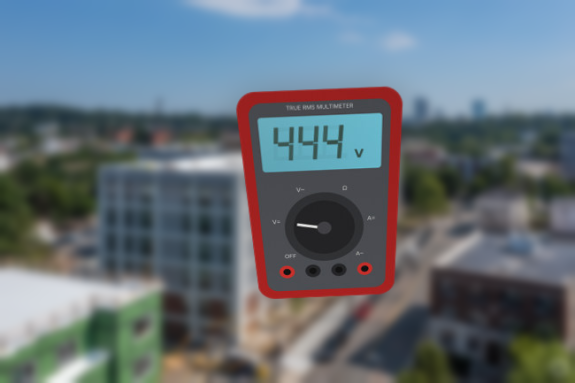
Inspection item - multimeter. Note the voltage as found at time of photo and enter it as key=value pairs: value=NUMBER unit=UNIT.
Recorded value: value=444 unit=V
